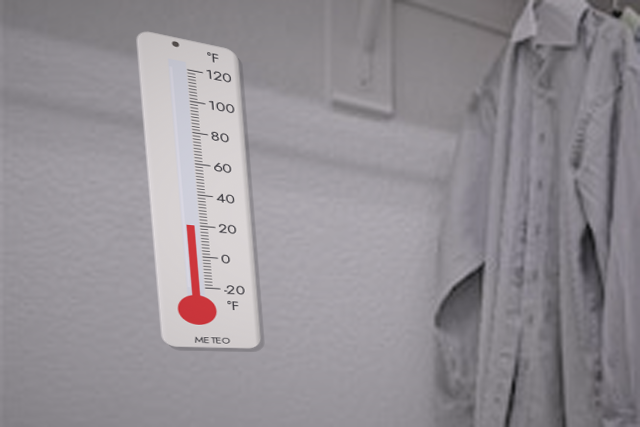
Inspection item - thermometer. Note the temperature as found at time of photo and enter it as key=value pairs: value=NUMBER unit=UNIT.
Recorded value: value=20 unit=°F
